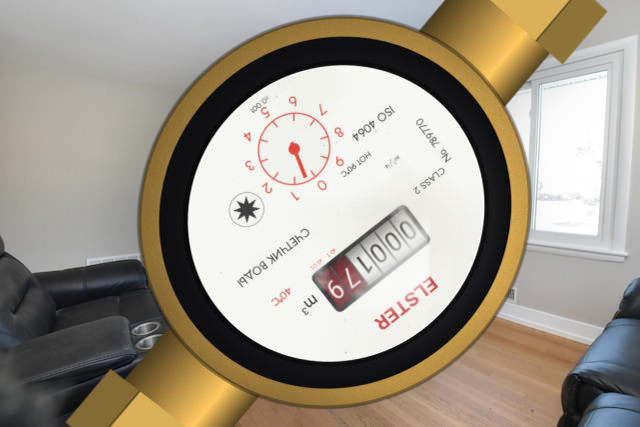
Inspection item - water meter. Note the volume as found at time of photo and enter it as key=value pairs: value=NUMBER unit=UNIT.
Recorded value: value=1.790 unit=m³
